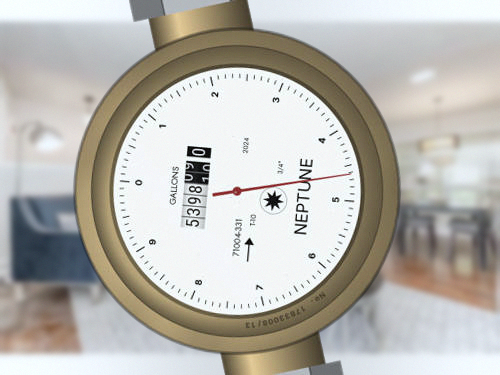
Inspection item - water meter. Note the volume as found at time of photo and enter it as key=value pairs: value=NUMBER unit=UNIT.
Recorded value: value=5398094.6 unit=gal
